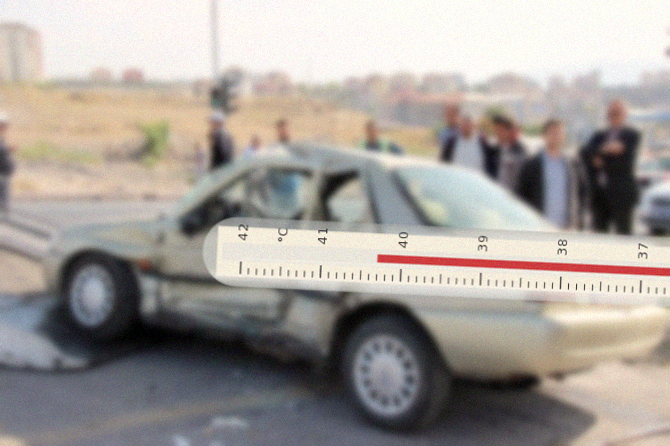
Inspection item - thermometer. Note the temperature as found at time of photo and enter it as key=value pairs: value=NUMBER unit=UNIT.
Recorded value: value=40.3 unit=°C
